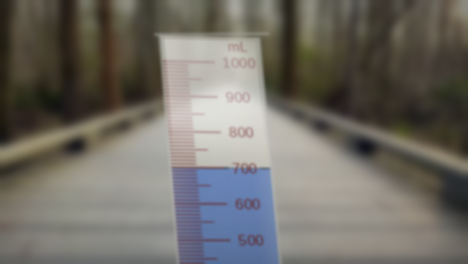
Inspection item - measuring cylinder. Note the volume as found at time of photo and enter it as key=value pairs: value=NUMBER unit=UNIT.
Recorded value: value=700 unit=mL
